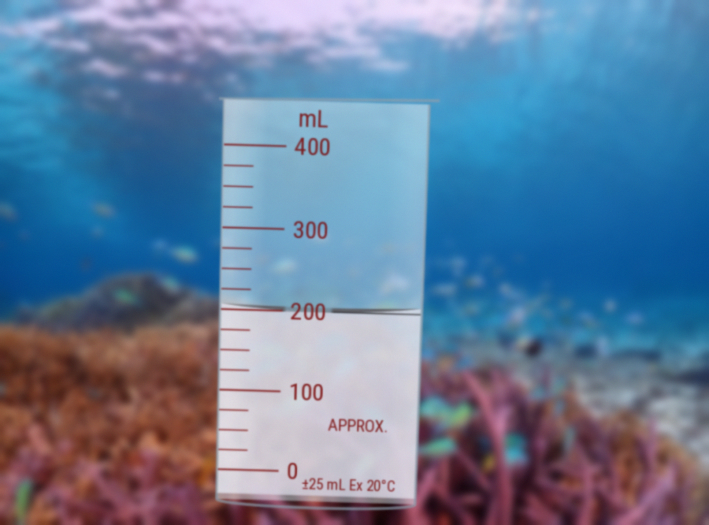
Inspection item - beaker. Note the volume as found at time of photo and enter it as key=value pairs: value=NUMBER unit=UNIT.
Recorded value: value=200 unit=mL
